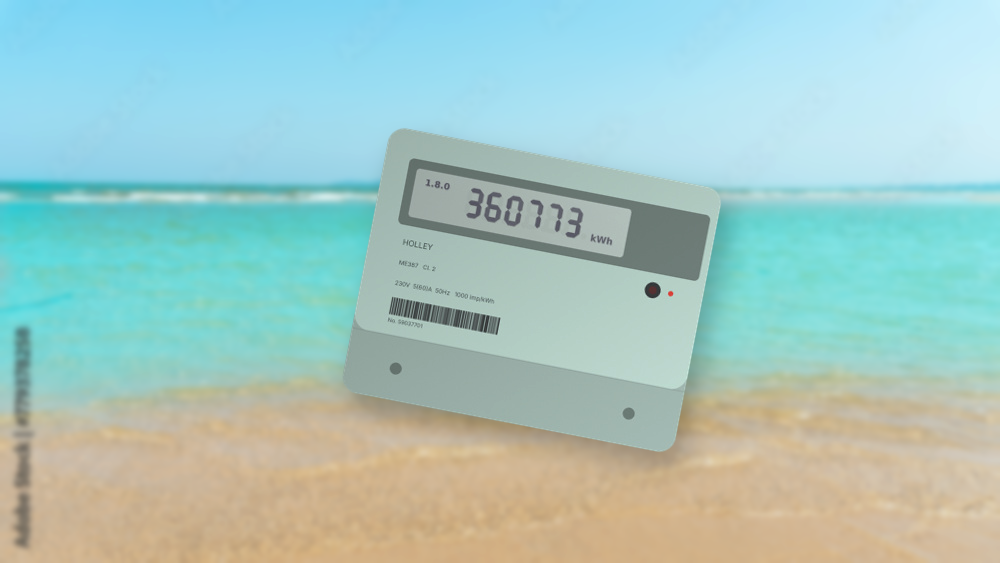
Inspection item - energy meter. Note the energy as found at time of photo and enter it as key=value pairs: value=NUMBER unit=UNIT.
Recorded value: value=360773 unit=kWh
